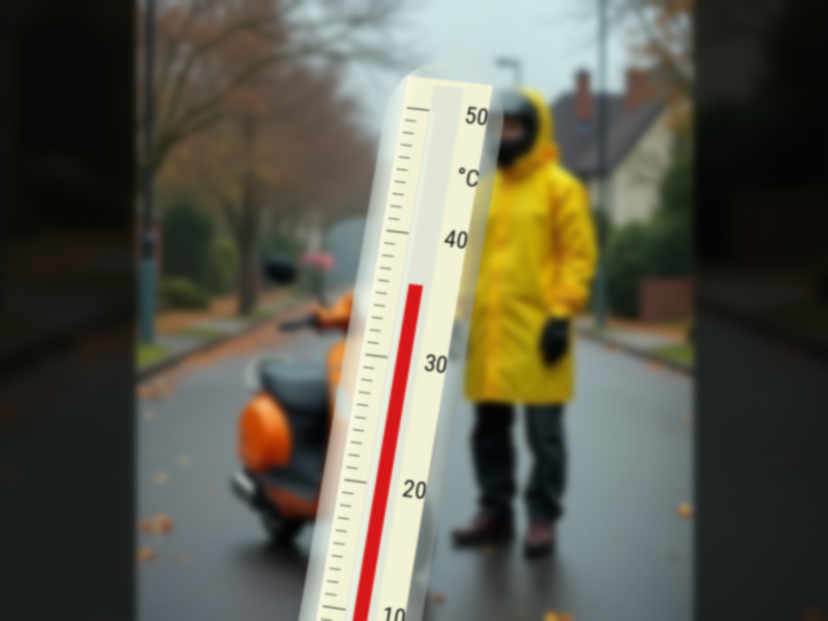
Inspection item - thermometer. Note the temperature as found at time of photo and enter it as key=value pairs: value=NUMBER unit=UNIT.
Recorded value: value=36 unit=°C
